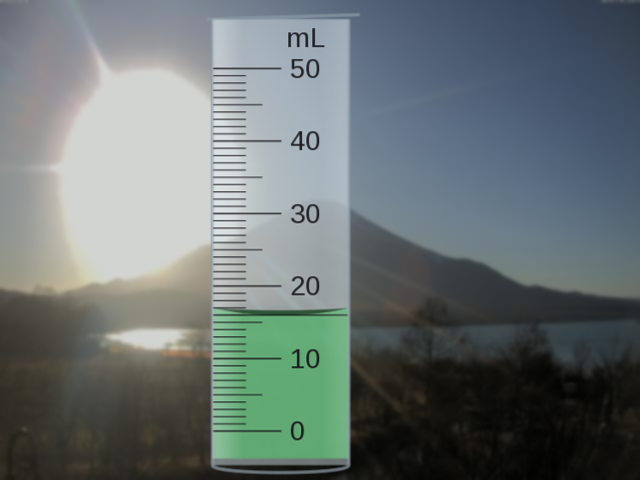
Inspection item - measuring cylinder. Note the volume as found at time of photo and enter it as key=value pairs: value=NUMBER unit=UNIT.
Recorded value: value=16 unit=mL
